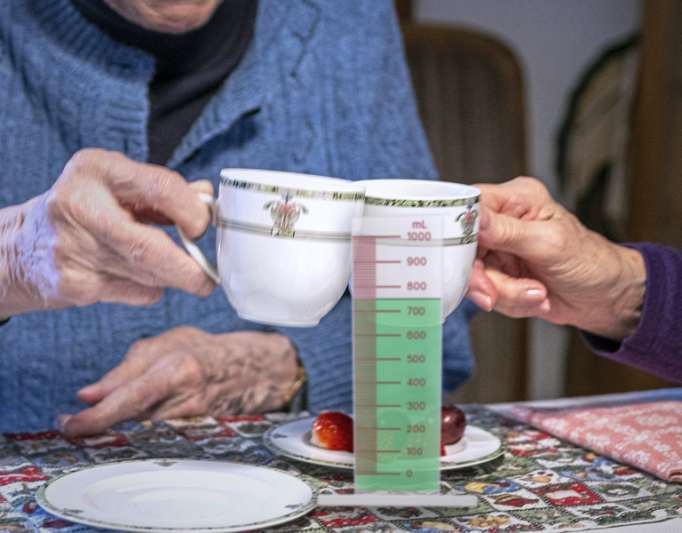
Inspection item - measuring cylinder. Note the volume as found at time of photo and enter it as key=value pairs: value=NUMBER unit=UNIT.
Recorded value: value=750 unit=mL
